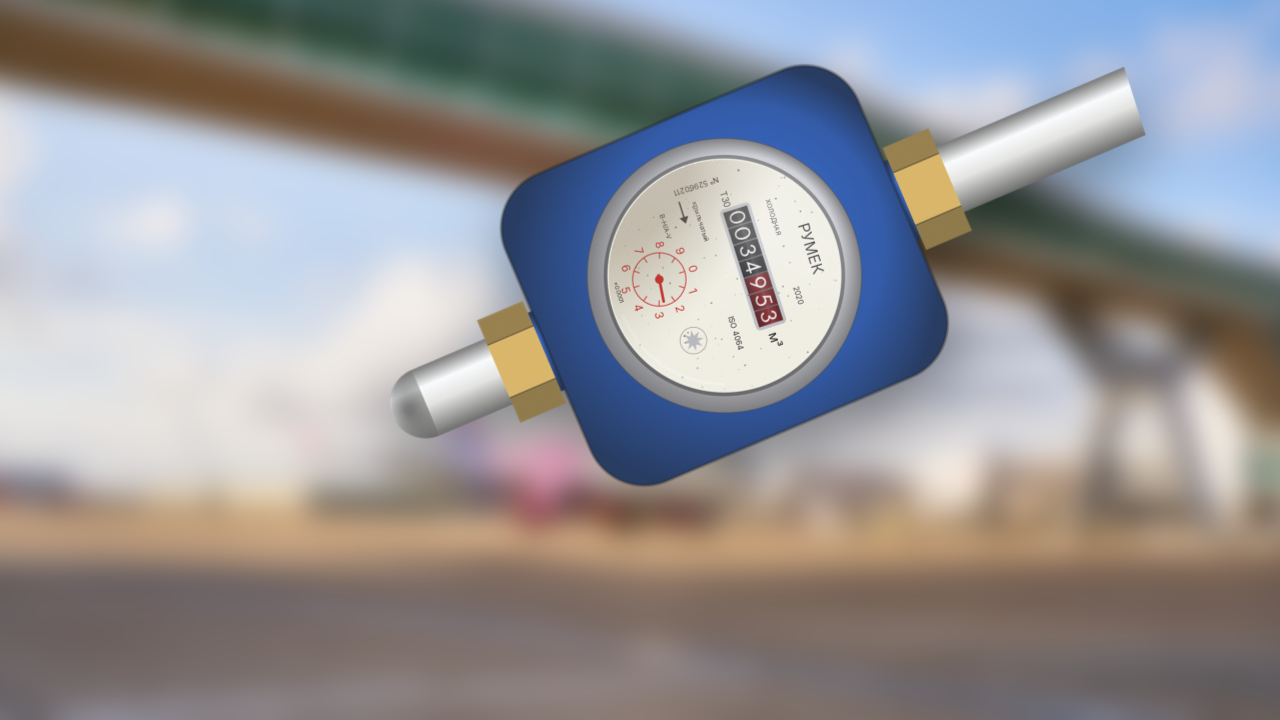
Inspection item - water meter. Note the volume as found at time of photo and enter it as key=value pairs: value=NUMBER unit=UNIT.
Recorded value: value=34.9532 unit=m³
